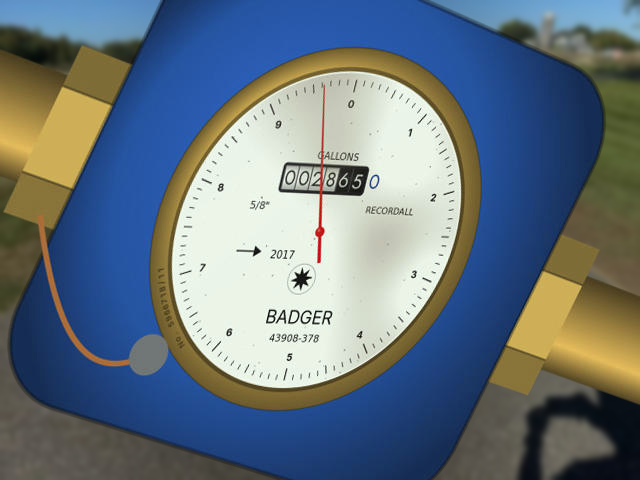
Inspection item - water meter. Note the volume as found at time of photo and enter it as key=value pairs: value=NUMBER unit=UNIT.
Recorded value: value=28649.6 unit=gal
